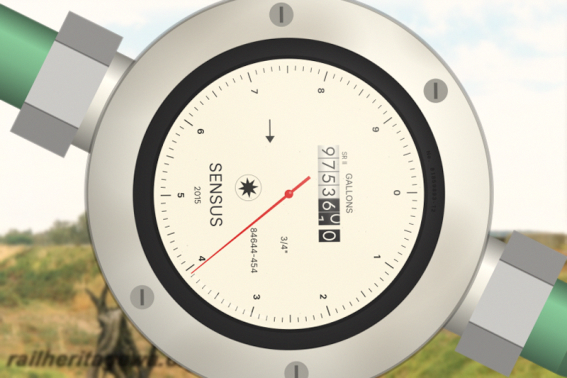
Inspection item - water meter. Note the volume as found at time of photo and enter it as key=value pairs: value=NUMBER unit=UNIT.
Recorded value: value=9753603.9 unit=gal
